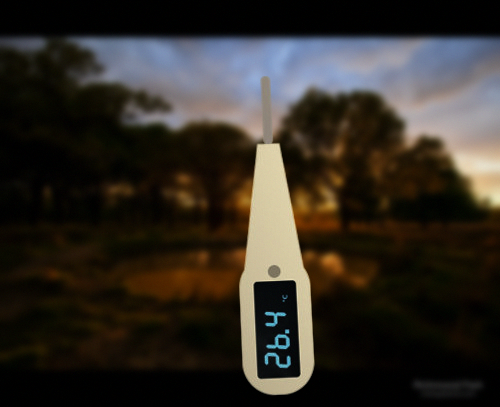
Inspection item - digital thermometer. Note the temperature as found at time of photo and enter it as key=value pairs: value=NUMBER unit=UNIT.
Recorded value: value=26.4 unit=°C
